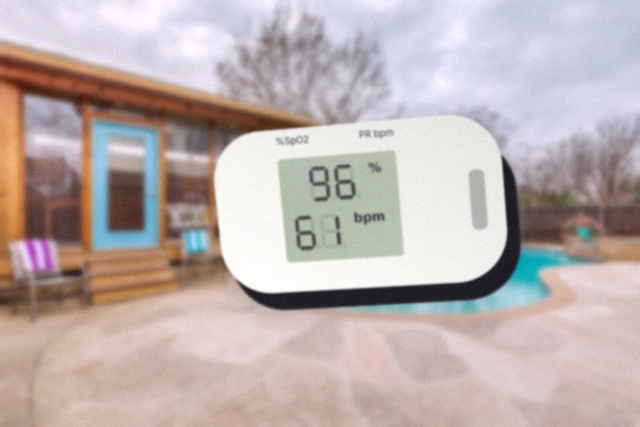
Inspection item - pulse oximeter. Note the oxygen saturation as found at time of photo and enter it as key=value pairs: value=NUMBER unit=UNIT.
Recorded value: value=96 unit=%
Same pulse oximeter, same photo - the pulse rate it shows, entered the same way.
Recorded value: value=61 unit=bpm
